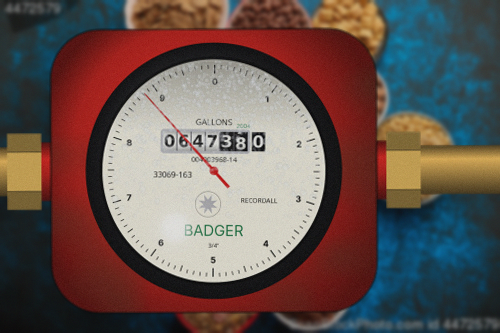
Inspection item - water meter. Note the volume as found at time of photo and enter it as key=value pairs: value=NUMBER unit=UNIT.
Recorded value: value=647378.8 unit=gal
